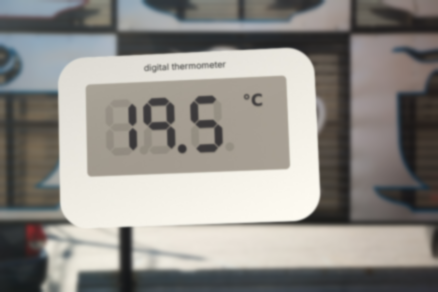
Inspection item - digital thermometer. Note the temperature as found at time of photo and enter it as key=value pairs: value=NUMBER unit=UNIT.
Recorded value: value=19.5 unit=°C
